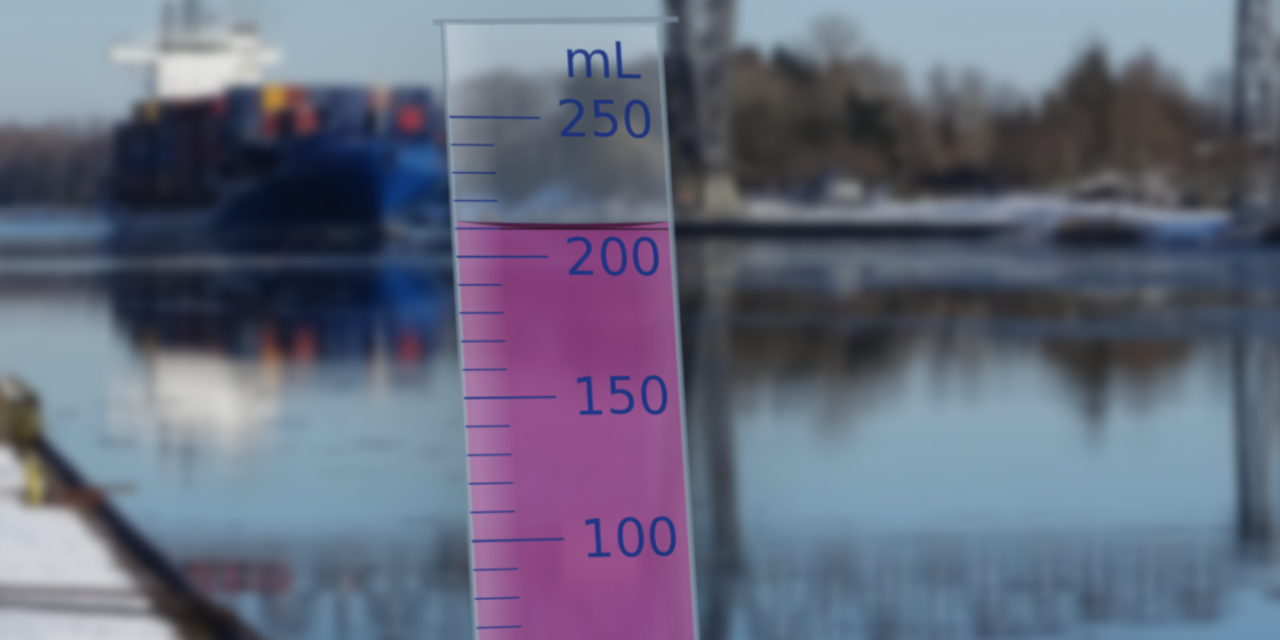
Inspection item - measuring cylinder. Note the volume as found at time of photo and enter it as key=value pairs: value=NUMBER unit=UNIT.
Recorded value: value=210 unit=mL
